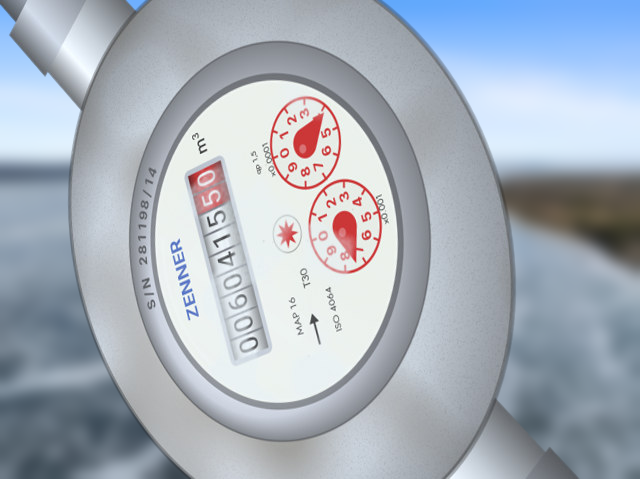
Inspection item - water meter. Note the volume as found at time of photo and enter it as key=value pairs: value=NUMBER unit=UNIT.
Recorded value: value=60415.5074 unit=m³
